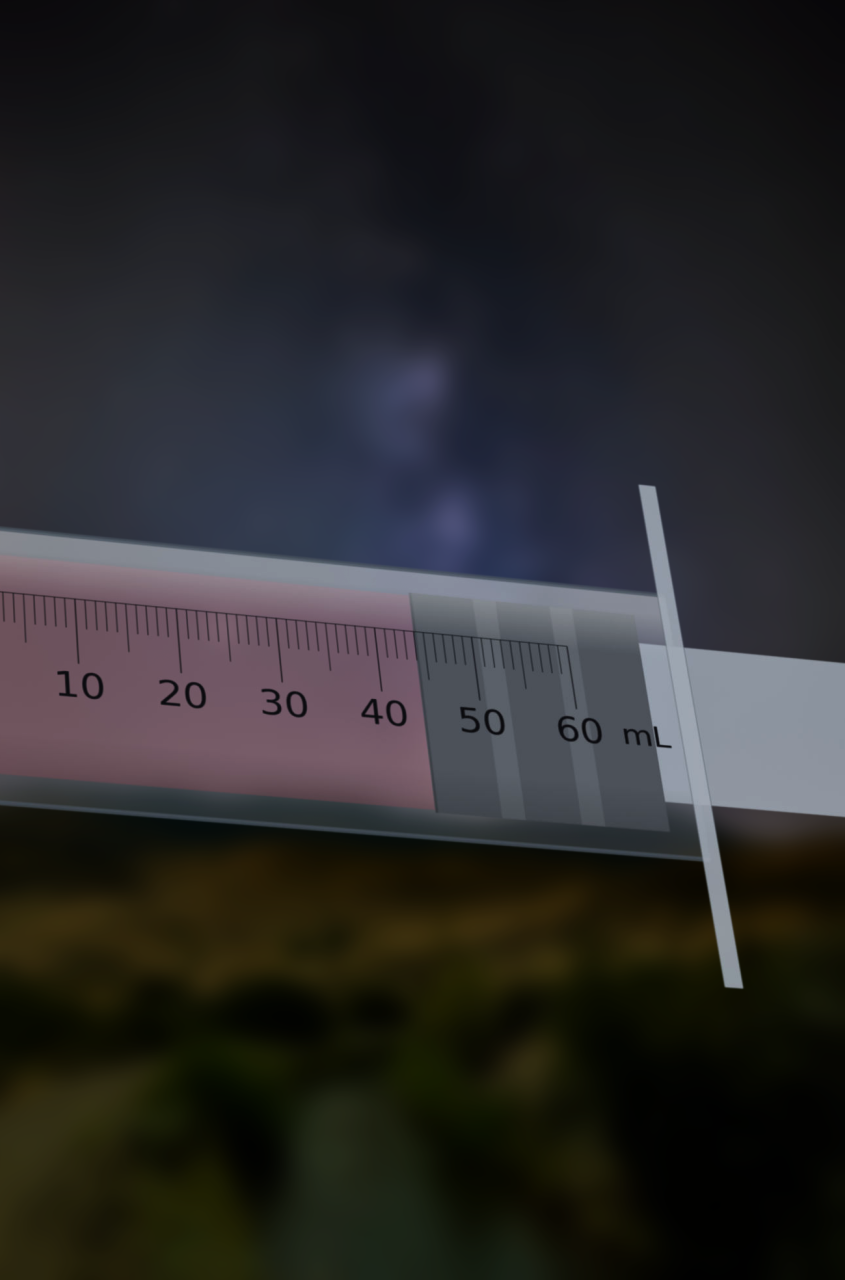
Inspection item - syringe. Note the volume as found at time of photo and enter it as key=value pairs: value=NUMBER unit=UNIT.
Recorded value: value=44 unit=mL
